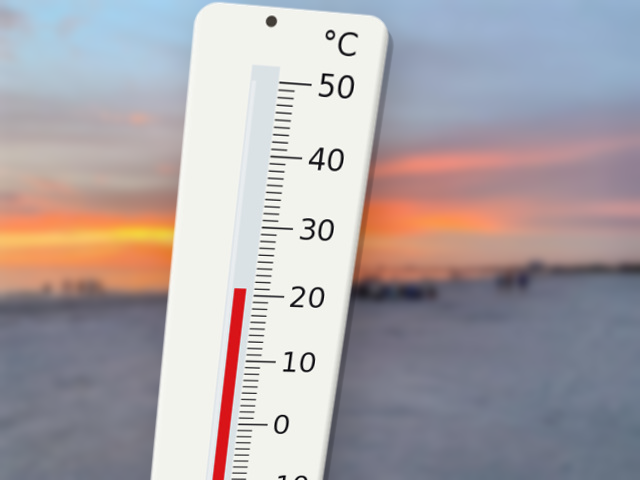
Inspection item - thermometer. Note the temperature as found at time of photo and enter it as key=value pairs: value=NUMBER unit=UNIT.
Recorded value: value=21 unit=°C
